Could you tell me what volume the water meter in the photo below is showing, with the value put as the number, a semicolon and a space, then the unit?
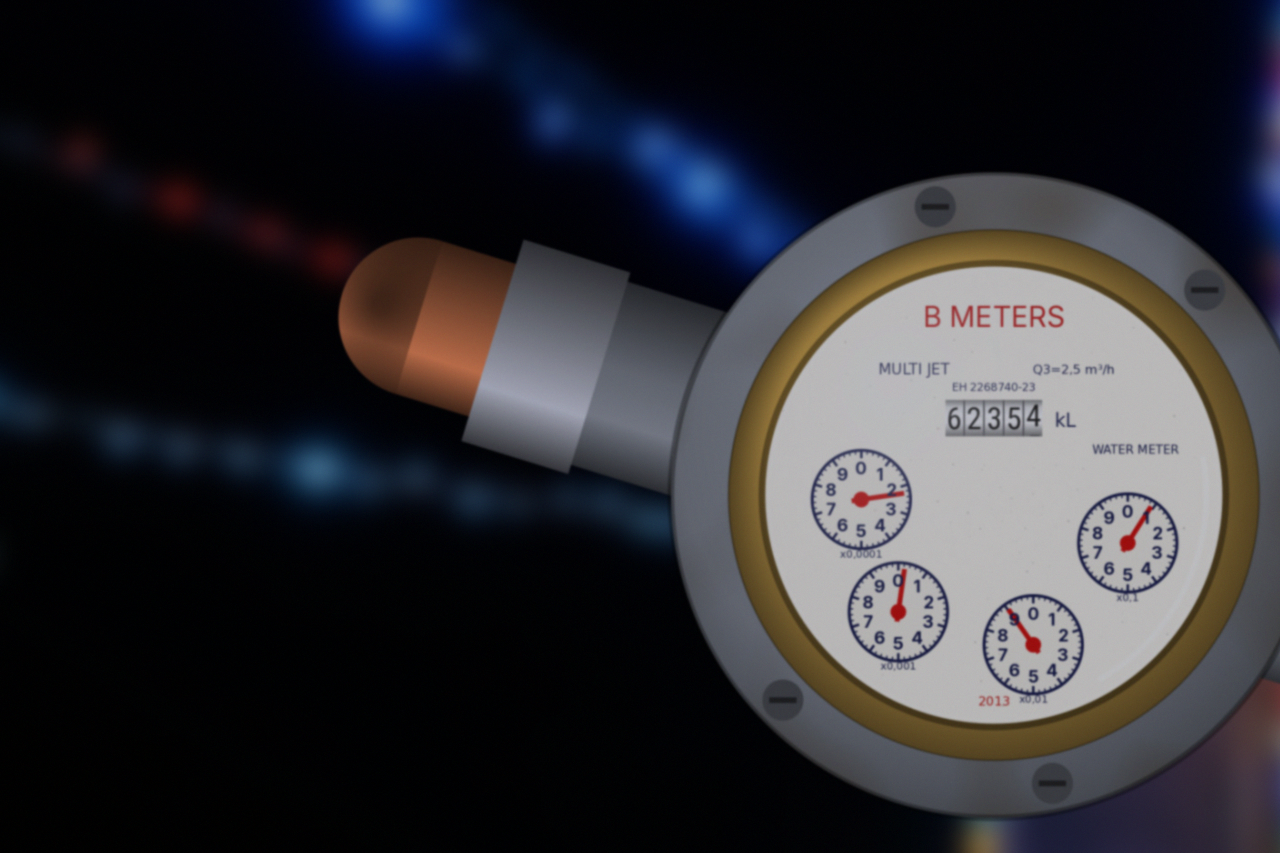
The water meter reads 62354.0902; kL
